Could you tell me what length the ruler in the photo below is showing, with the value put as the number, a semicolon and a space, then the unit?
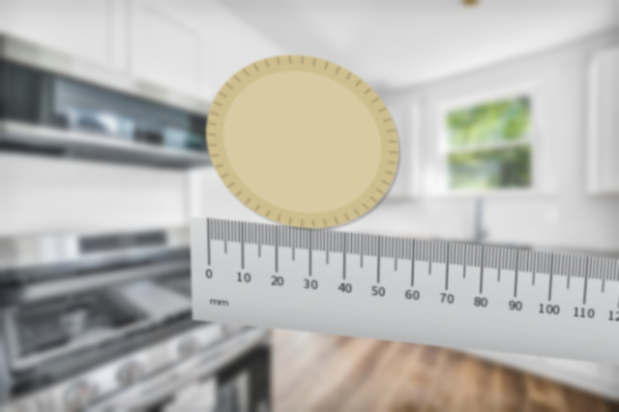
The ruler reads 55; mm
